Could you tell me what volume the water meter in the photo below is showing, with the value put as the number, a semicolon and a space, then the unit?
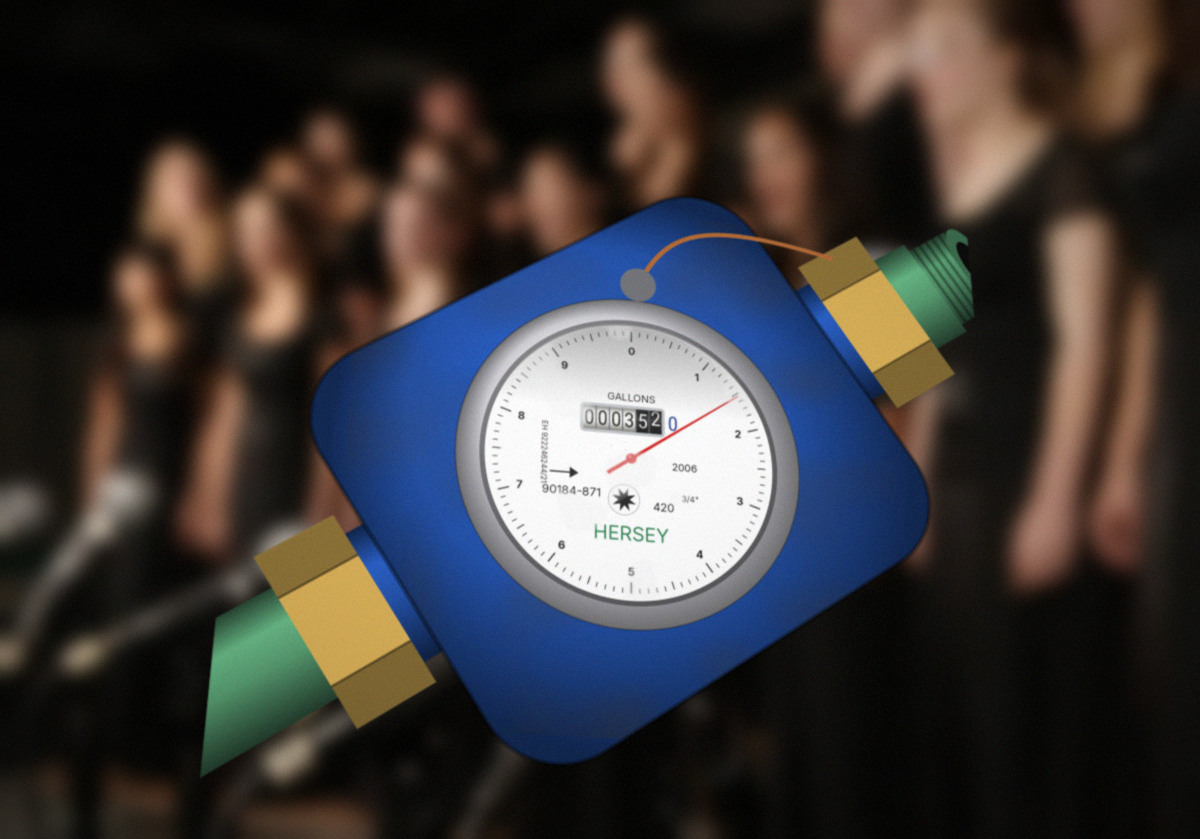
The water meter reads 3521.5; gal
